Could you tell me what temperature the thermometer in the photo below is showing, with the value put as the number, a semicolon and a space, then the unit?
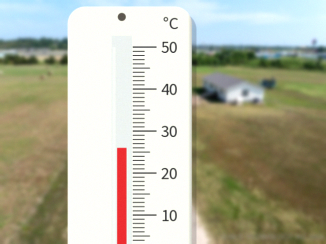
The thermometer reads 26; °C
